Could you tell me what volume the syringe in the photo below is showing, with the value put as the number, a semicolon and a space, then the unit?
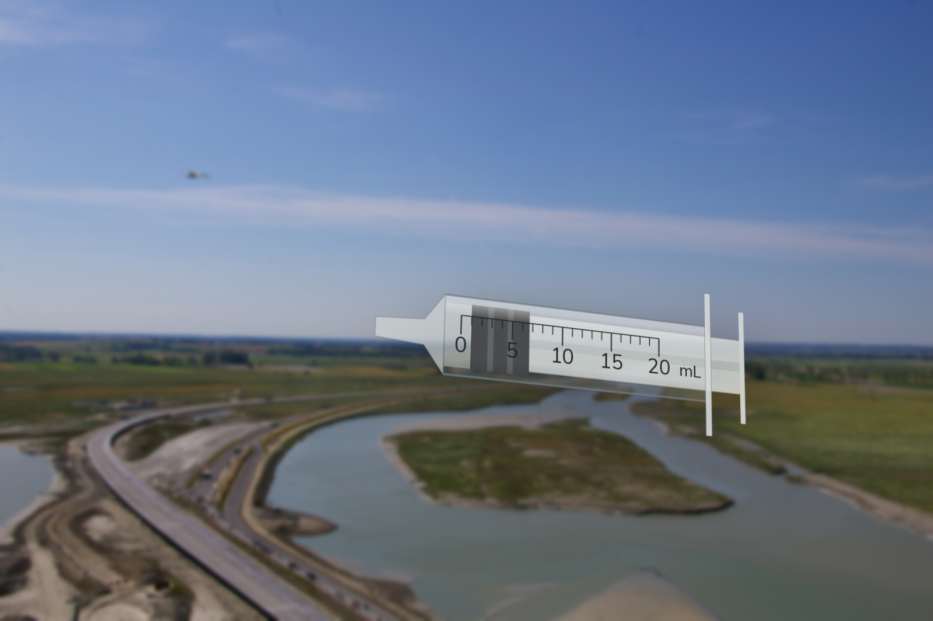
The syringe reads 1; mL
